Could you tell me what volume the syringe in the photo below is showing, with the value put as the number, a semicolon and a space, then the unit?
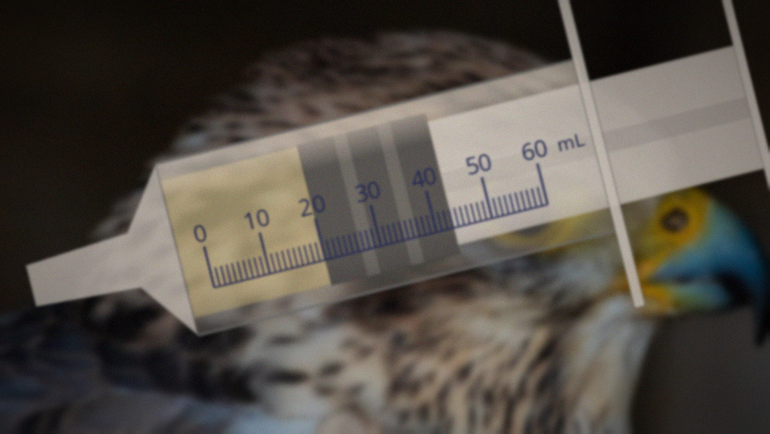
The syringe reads 20; mL
